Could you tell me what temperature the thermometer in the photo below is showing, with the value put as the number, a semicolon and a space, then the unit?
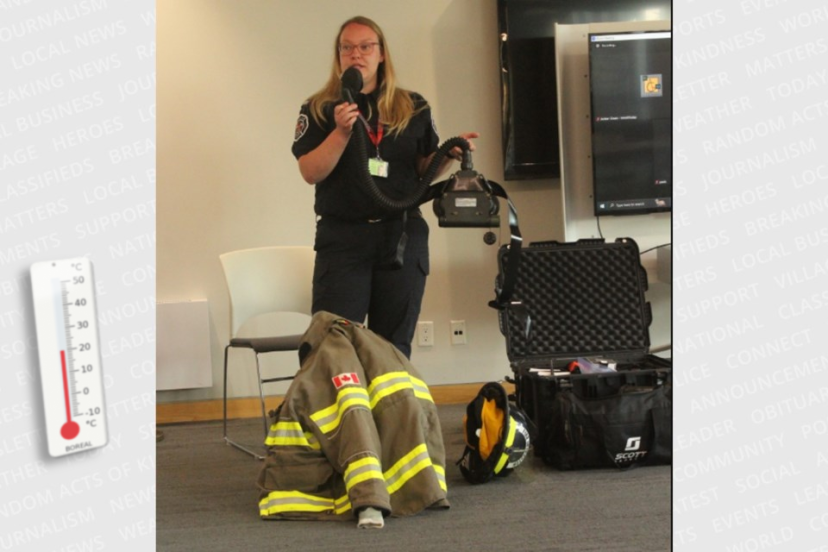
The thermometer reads 20; °C
